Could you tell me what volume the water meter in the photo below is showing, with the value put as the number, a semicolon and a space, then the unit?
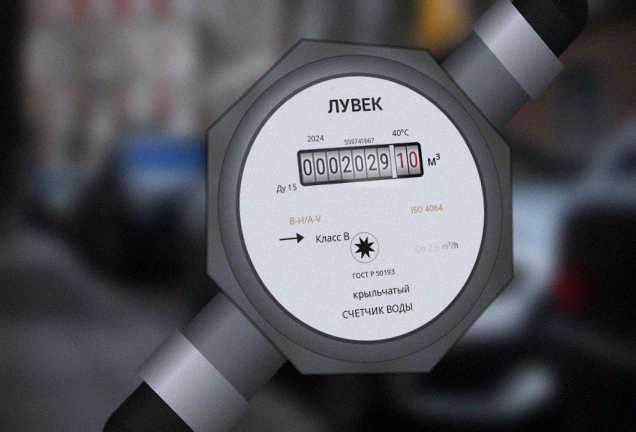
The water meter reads 2029.10; m³
